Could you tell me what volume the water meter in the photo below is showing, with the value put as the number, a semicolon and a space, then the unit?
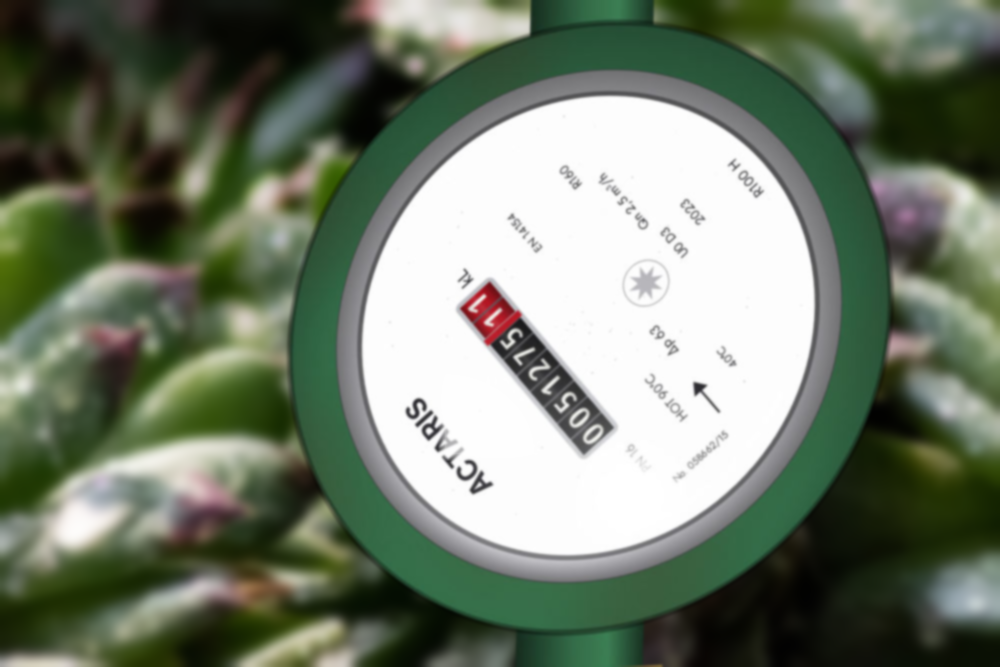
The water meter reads 51275.11; kL
